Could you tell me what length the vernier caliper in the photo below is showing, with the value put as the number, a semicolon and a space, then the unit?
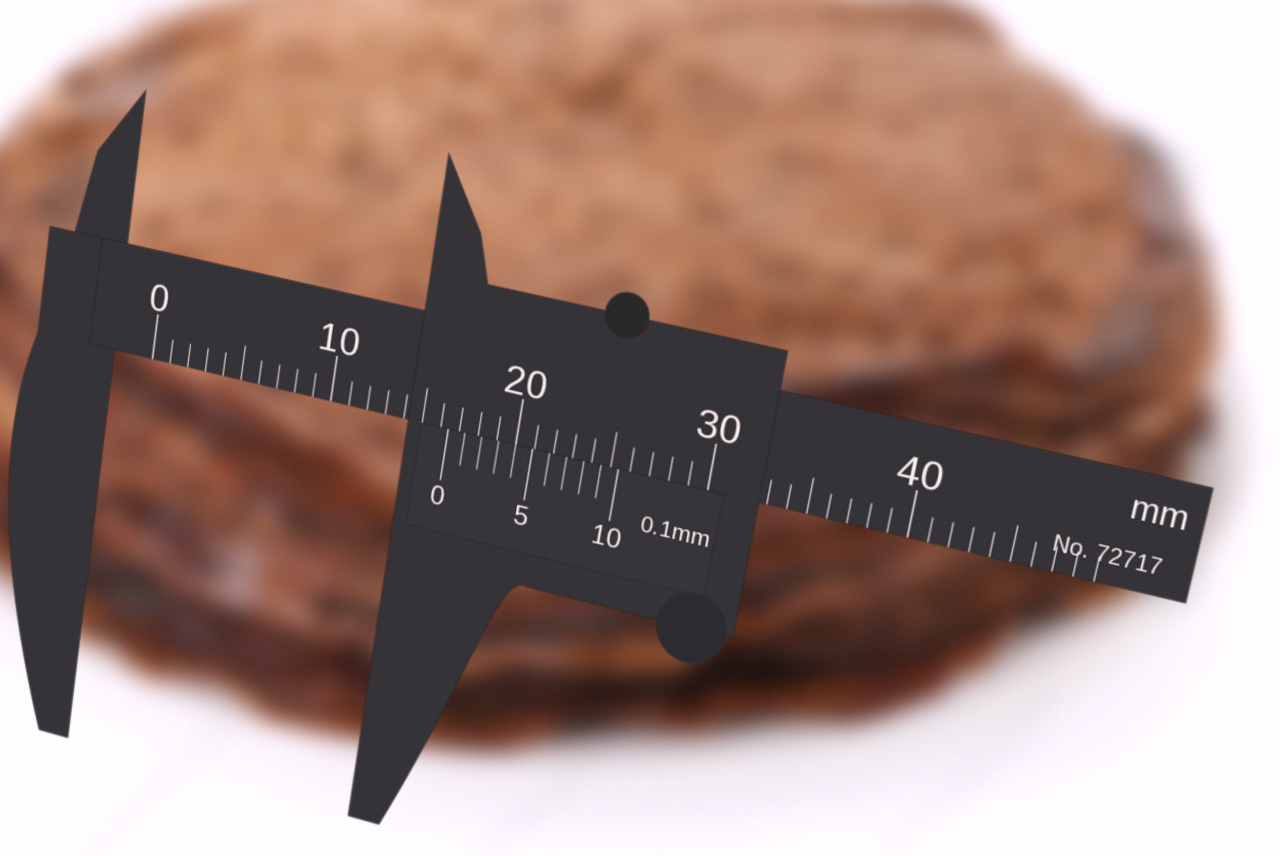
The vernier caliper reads 16.4; mm
